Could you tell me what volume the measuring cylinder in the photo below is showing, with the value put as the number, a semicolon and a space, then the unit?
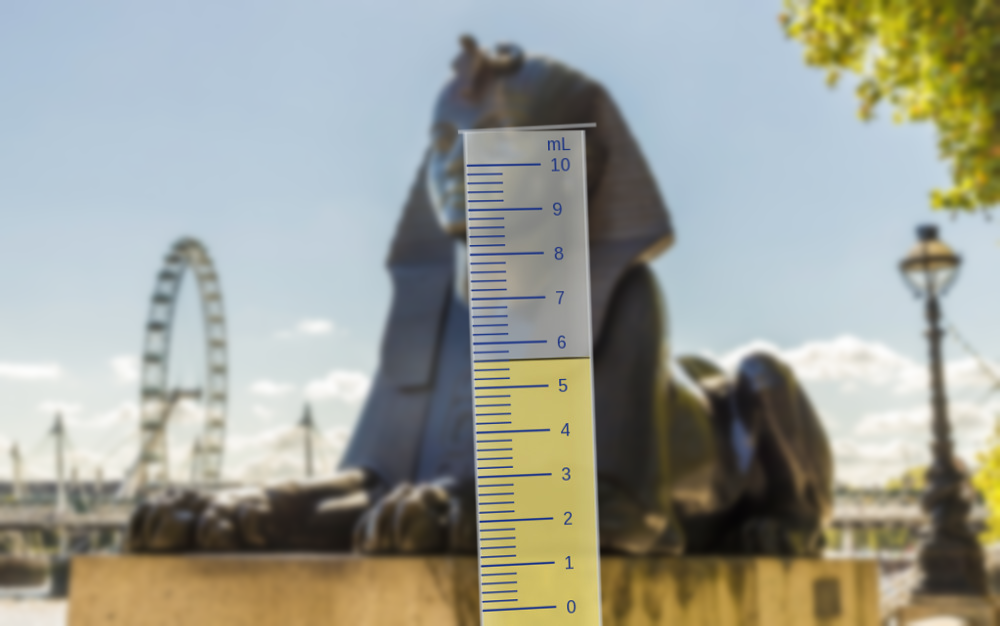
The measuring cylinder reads 5.6; mL
